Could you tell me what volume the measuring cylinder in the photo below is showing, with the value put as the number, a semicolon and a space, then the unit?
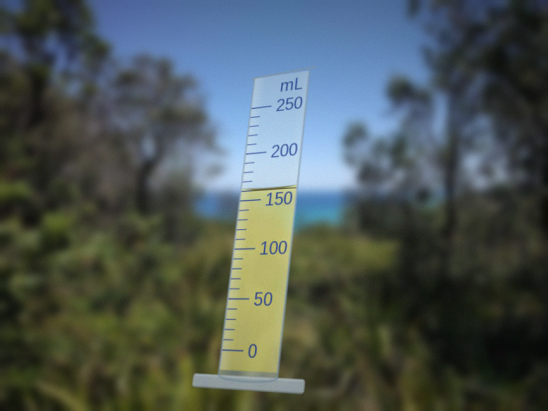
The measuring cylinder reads 160; mL
